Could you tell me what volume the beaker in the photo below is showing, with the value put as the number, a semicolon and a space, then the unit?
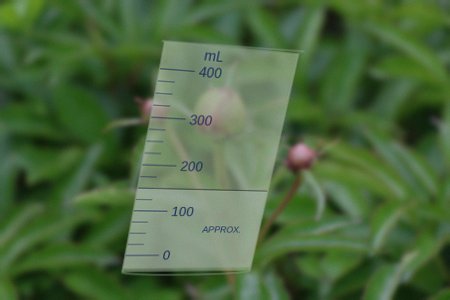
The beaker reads 150; mL
